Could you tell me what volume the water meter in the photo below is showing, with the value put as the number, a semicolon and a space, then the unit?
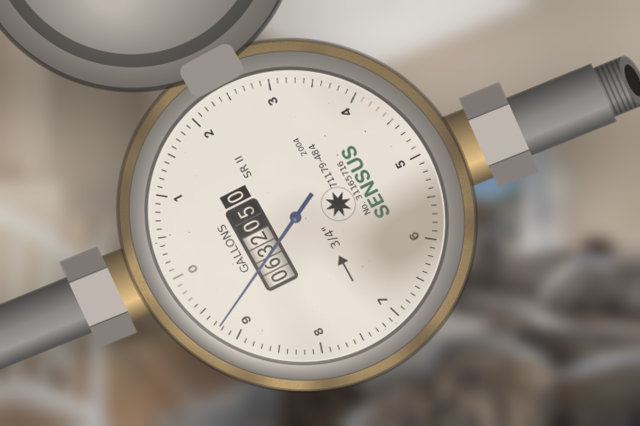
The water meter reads 632049.2; gal
